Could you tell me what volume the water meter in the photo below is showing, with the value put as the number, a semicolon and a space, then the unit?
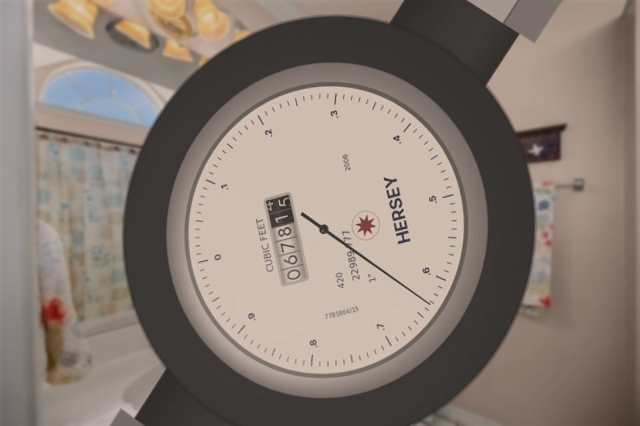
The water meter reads 67814.63; ft³
